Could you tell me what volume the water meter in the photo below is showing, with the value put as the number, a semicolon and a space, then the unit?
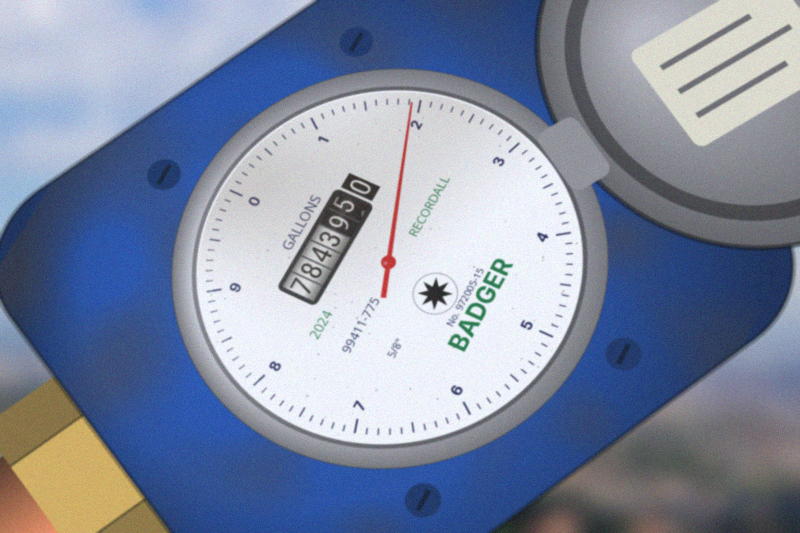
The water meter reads 7843951.9; gal
